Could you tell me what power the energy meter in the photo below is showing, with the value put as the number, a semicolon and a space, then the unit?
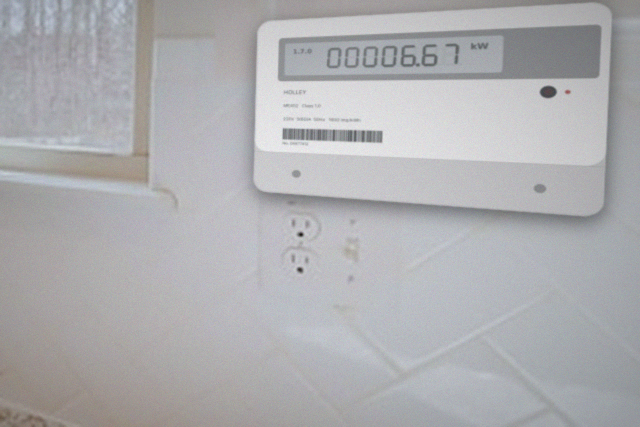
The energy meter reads 6.67; kW
